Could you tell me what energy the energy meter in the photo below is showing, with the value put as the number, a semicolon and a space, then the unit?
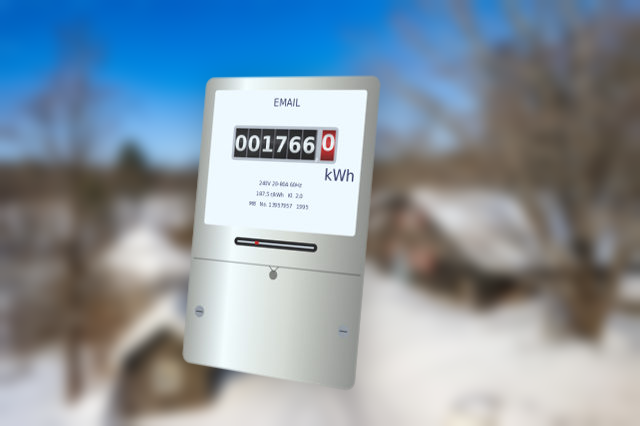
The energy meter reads 1766.0; kWh
